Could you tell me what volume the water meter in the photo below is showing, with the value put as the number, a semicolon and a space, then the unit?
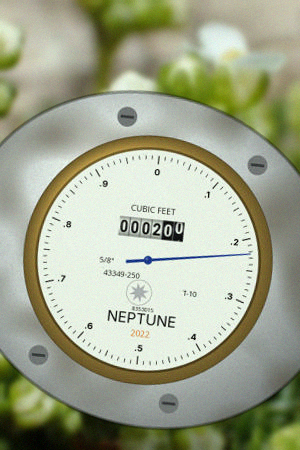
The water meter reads 200.22; ft³
